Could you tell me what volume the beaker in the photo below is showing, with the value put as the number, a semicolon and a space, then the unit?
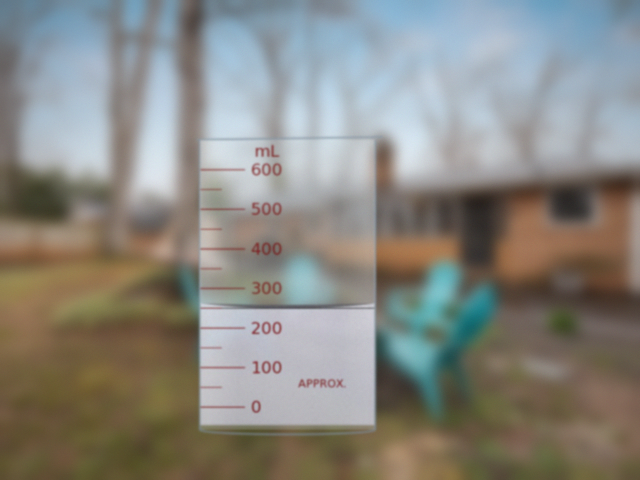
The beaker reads 250; mL
